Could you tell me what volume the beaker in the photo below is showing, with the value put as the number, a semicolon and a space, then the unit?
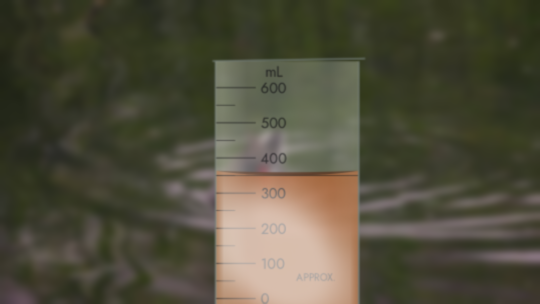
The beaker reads 350; mL
